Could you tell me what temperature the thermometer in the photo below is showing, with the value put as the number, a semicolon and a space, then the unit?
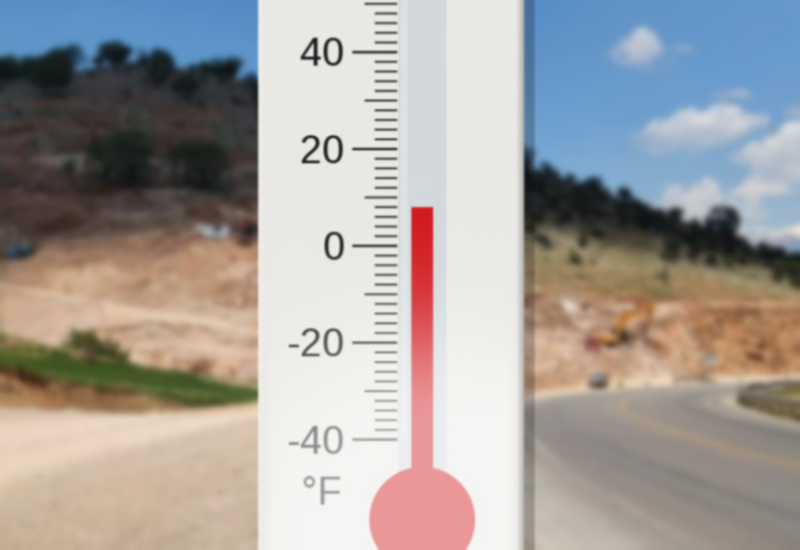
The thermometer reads 8; °F
